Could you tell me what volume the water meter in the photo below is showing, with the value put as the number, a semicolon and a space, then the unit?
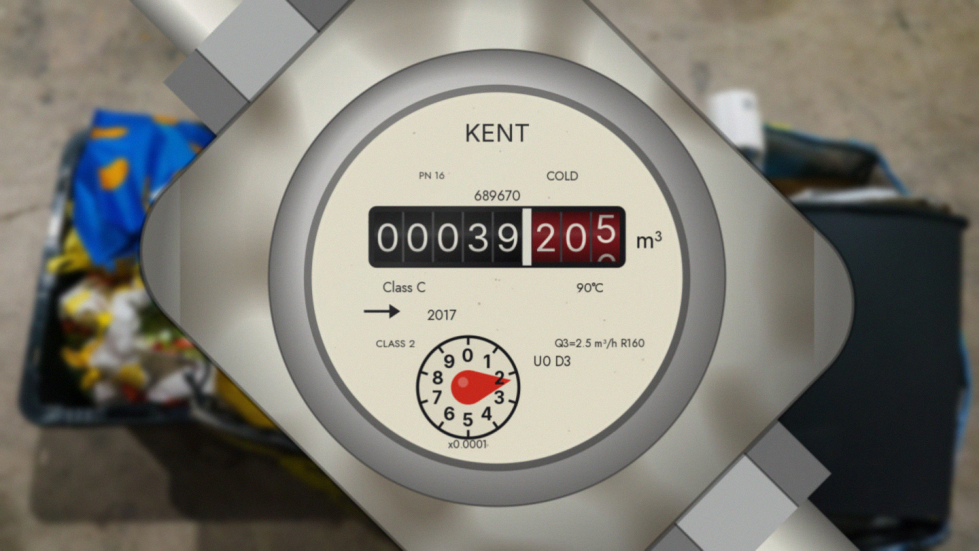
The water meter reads 39.2052; m³
